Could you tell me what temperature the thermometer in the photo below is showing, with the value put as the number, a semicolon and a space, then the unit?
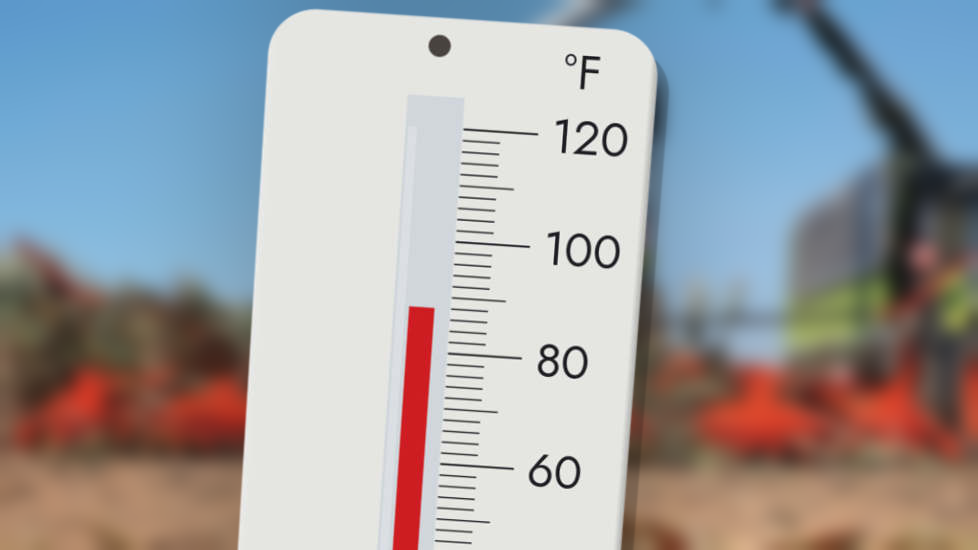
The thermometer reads 88; °F
